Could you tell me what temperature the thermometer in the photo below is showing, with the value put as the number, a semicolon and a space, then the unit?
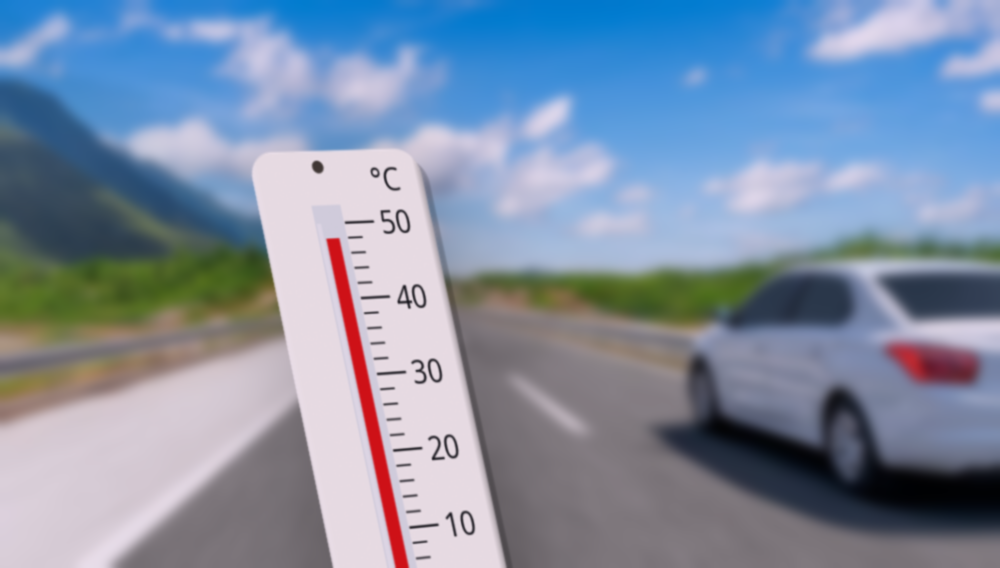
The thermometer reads 48; °C
